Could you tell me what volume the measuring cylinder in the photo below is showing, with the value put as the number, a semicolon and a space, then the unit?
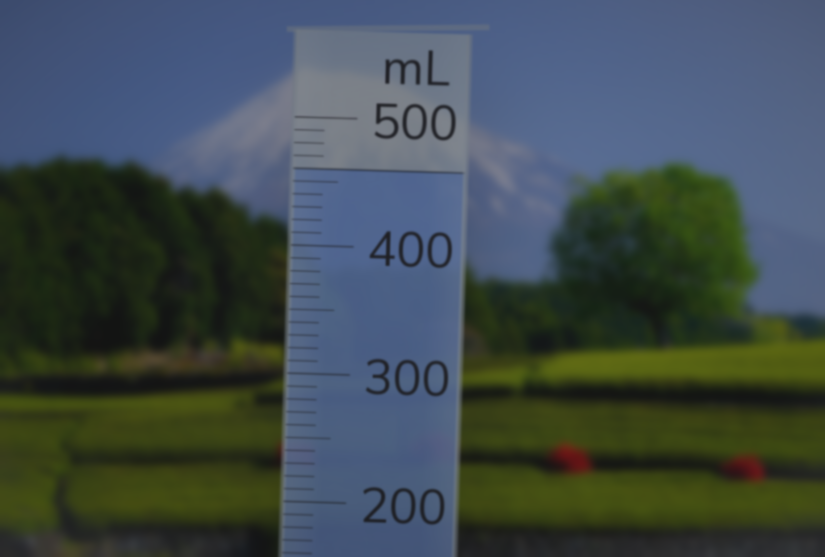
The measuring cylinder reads 460; mL
